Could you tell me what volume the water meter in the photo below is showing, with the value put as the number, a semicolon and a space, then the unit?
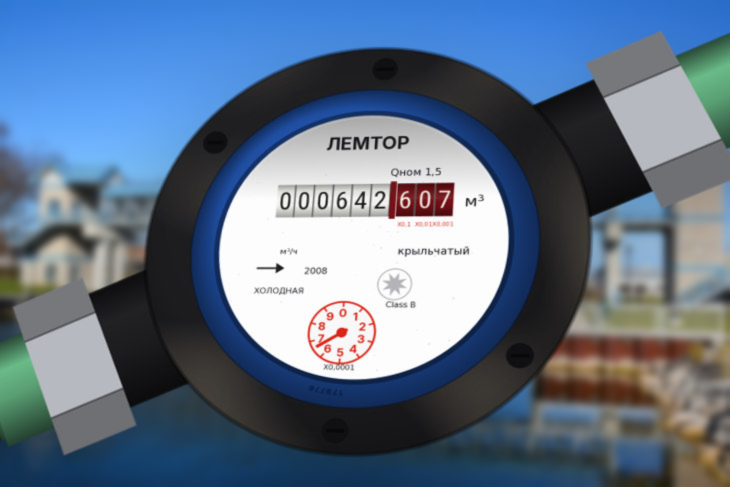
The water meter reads 642.6076; m³
